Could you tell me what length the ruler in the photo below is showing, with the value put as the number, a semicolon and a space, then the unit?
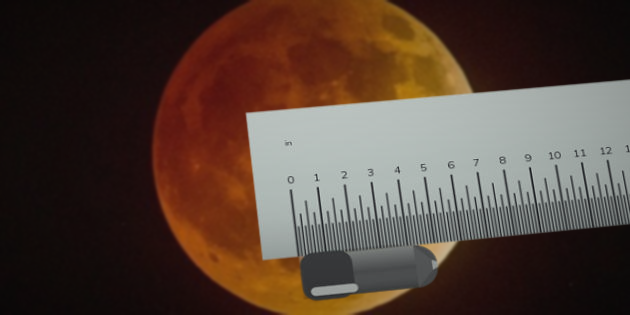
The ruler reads 5; in
